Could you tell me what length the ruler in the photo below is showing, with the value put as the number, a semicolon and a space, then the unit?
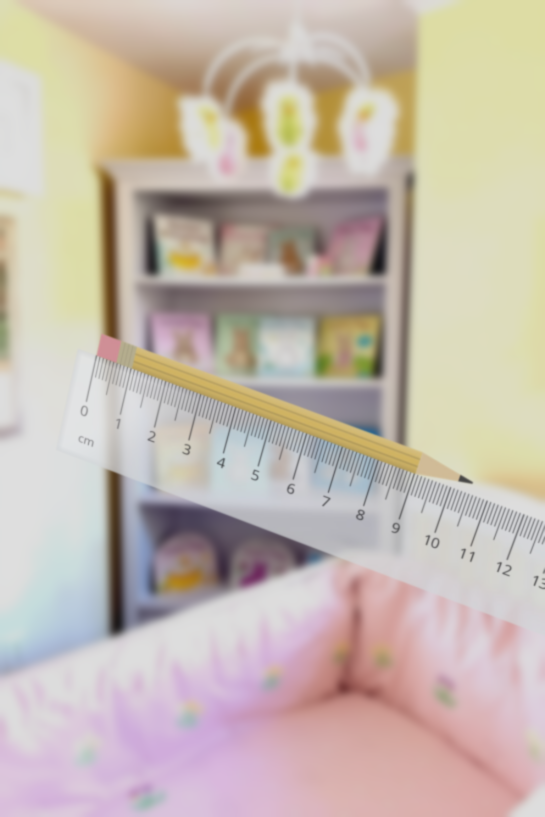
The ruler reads 10.5; cm
